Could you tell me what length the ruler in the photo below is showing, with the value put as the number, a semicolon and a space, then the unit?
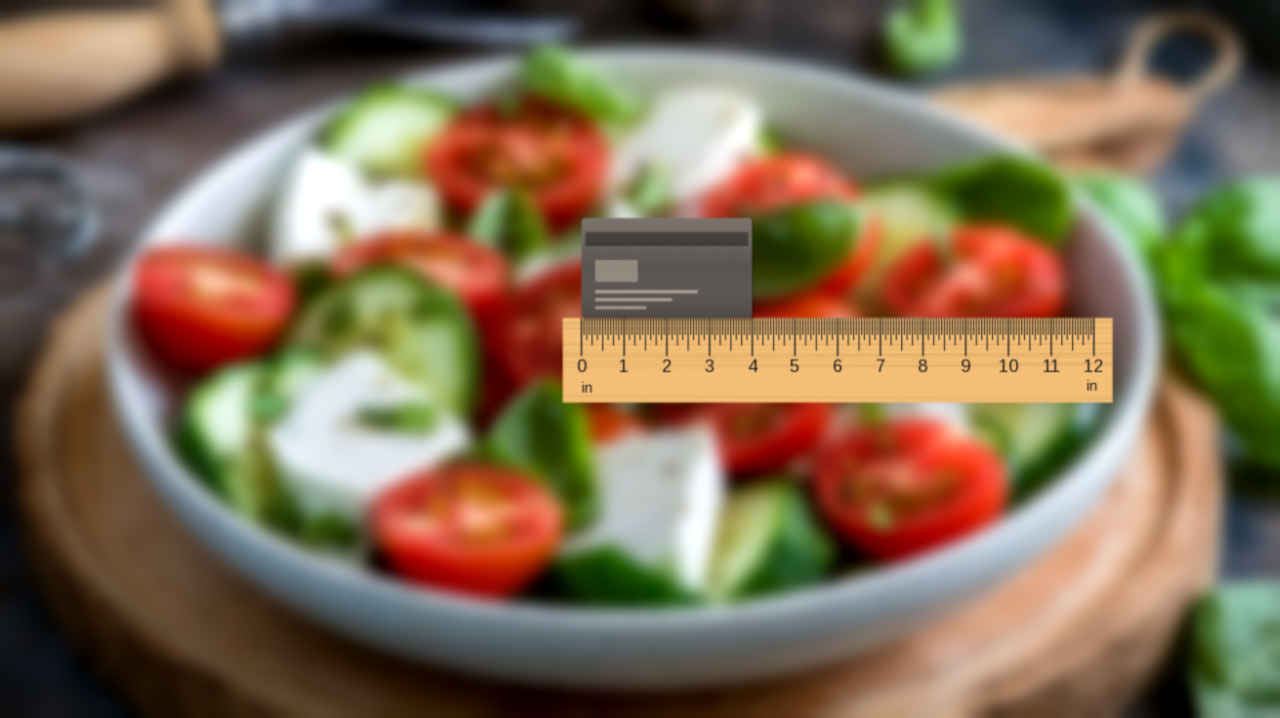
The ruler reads 4; in
